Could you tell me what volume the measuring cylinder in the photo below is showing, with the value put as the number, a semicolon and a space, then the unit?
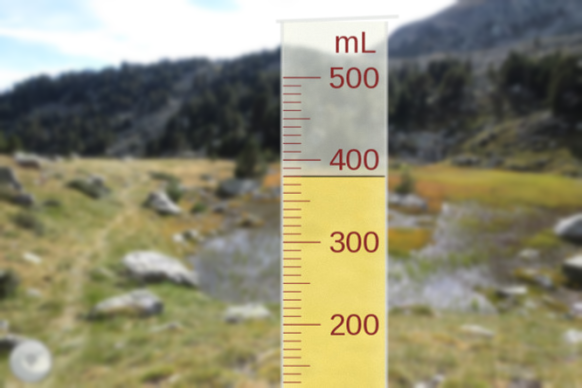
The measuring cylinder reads 380; mL
